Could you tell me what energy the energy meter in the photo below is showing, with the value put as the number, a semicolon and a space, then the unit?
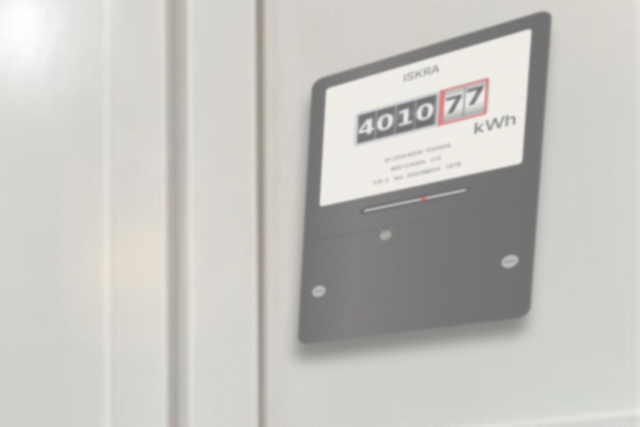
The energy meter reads 4010.77; kWh
